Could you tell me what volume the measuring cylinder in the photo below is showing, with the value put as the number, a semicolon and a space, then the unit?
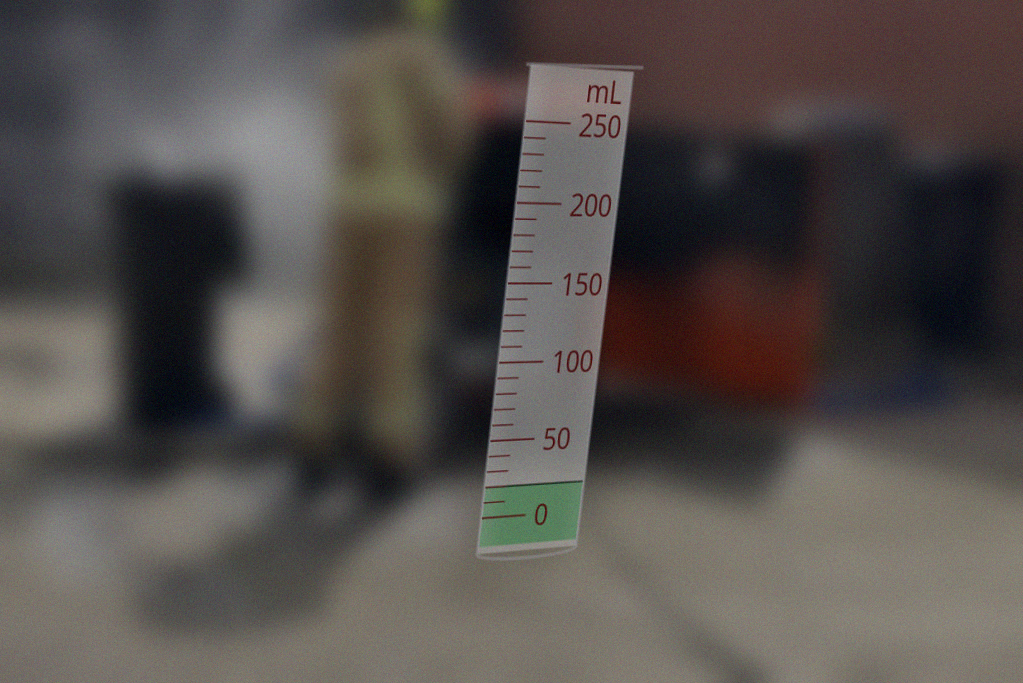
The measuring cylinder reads 20; mL
